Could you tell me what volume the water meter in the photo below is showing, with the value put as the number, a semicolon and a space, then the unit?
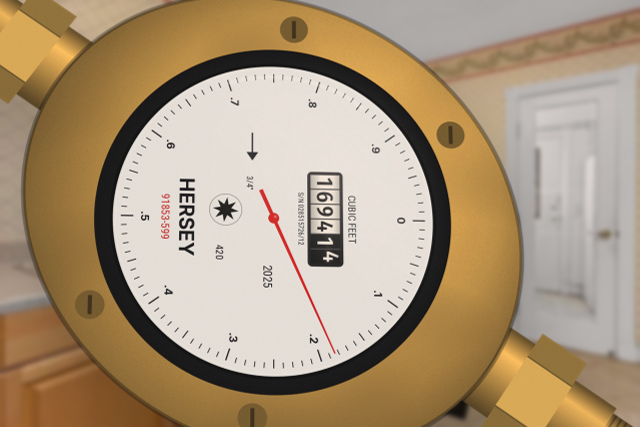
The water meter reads 169414.18; ft³
